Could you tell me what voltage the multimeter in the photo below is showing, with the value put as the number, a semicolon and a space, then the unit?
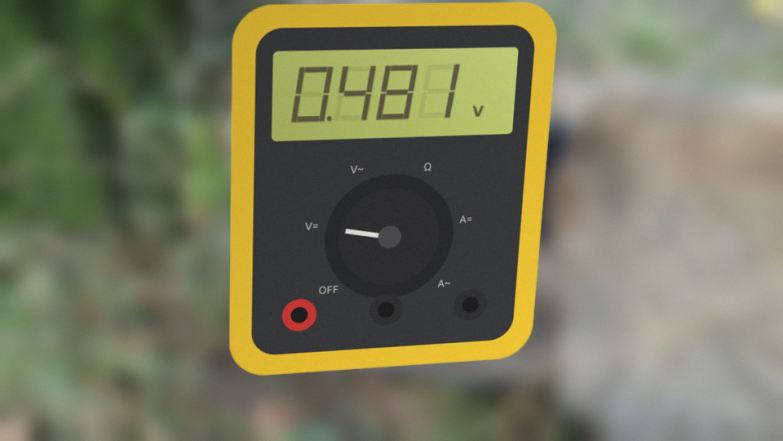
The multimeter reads 0.481; V
